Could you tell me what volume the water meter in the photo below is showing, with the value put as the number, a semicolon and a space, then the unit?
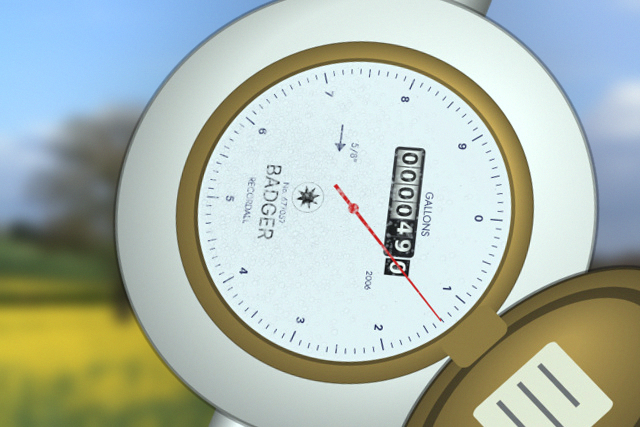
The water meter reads 491.3; gal
